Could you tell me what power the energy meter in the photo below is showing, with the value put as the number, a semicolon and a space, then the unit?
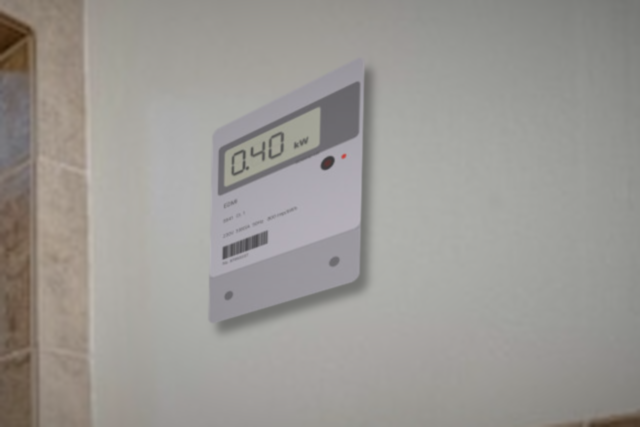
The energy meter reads 0.40; kW
